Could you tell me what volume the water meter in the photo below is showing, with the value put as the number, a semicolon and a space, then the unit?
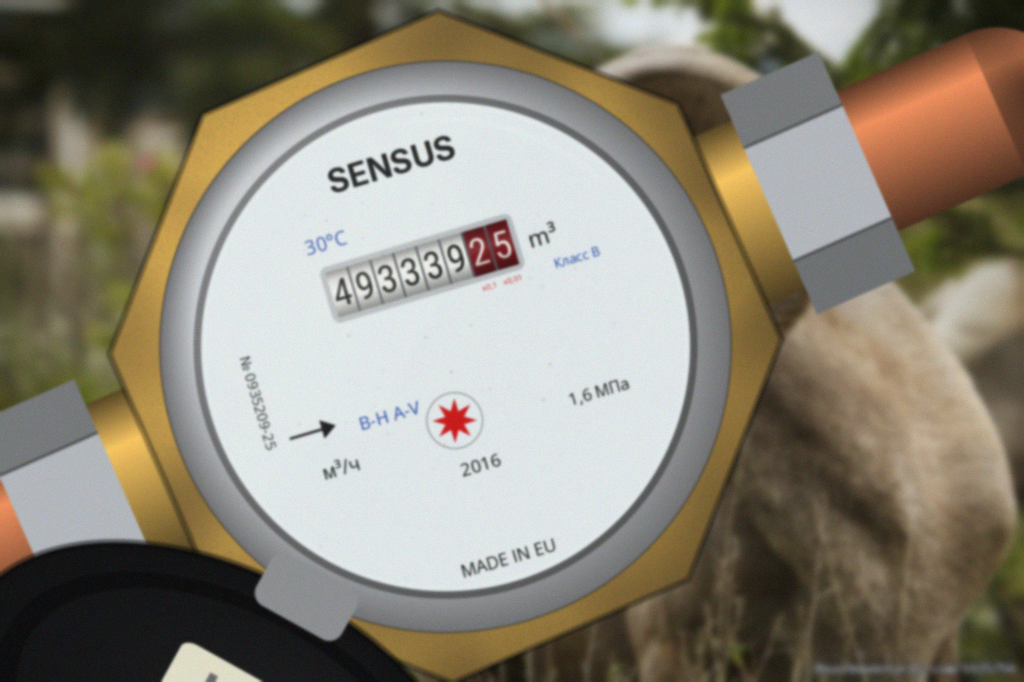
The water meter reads 493339.25; m³
